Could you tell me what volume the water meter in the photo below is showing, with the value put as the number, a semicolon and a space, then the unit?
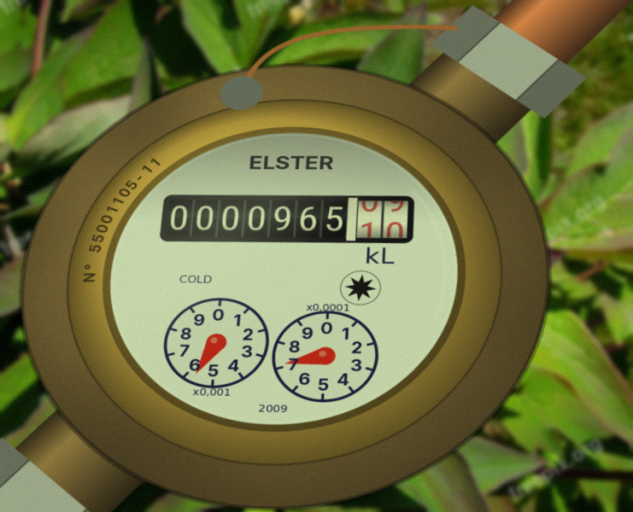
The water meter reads 965.0957; kL
